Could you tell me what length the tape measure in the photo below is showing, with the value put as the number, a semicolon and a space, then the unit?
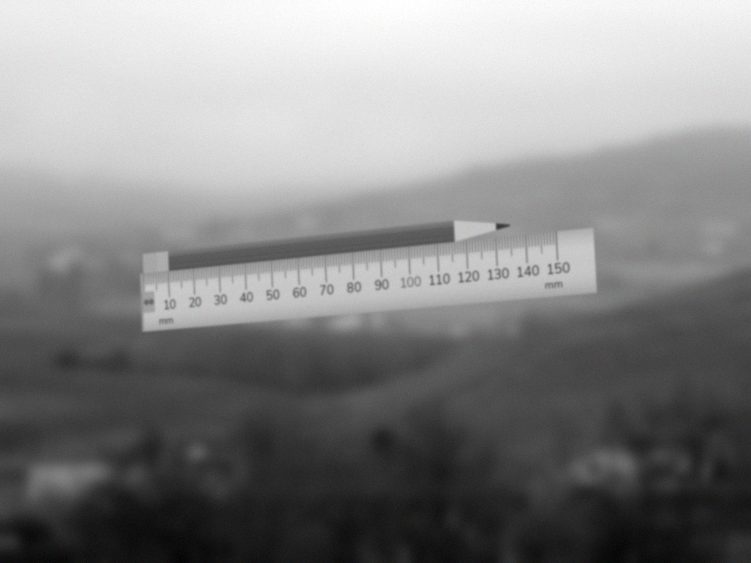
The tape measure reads 135; mm
